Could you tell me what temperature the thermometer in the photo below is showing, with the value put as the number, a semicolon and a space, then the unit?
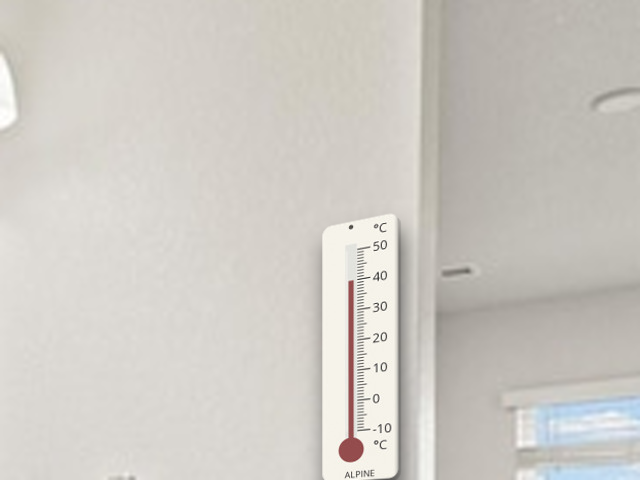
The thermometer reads 40; °C
